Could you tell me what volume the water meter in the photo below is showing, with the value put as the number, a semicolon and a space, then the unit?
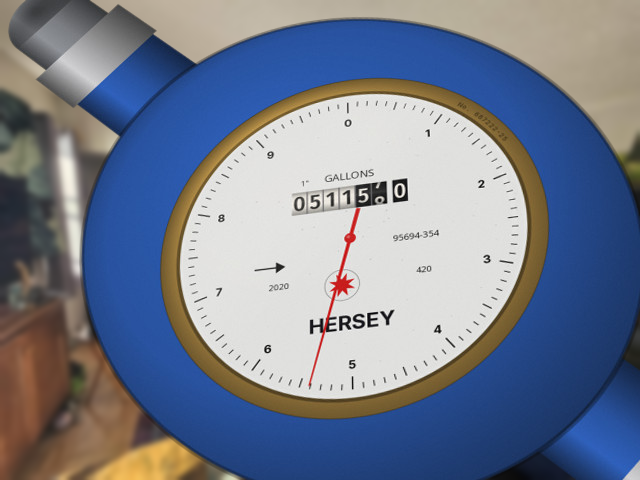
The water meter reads 511575.4; gal
